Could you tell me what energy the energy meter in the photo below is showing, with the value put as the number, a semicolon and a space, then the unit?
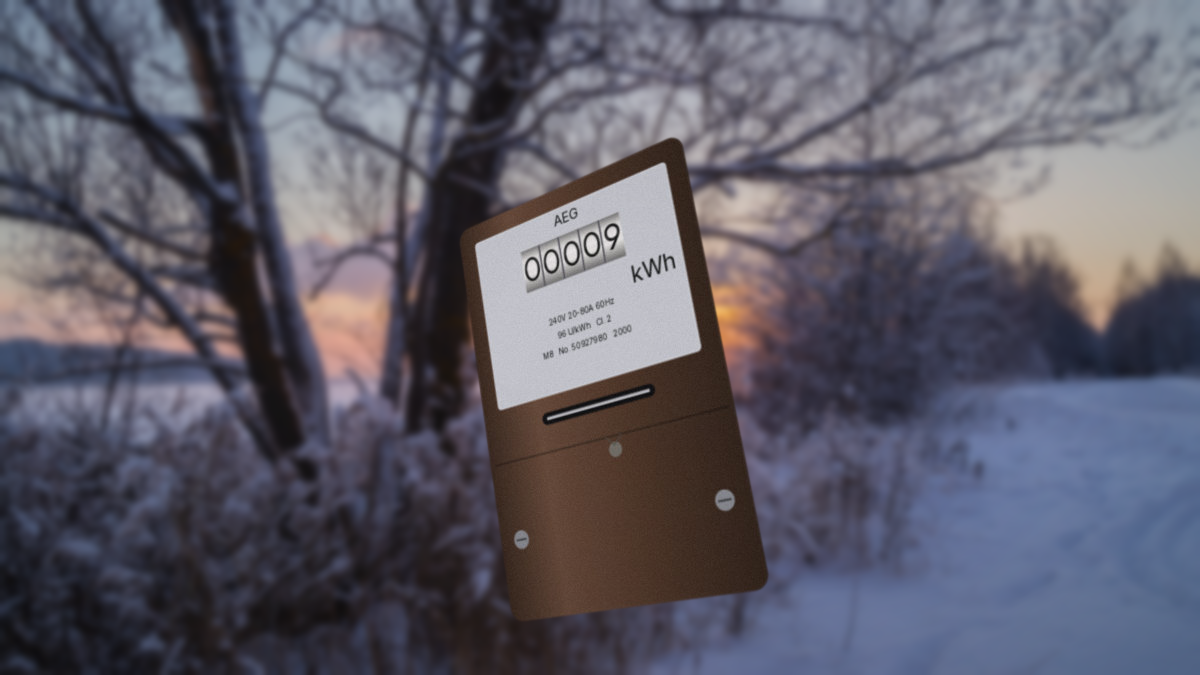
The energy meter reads 9; kWh
